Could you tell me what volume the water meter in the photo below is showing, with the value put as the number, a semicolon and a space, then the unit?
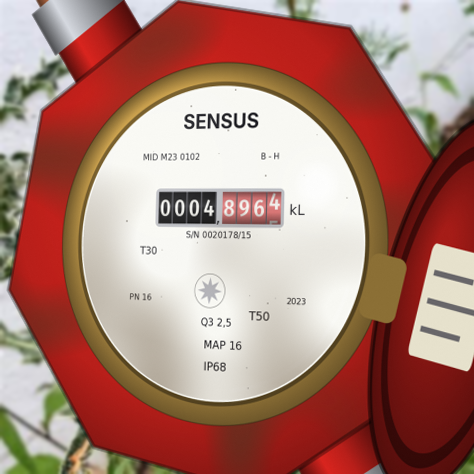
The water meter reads 4.8964; kL
